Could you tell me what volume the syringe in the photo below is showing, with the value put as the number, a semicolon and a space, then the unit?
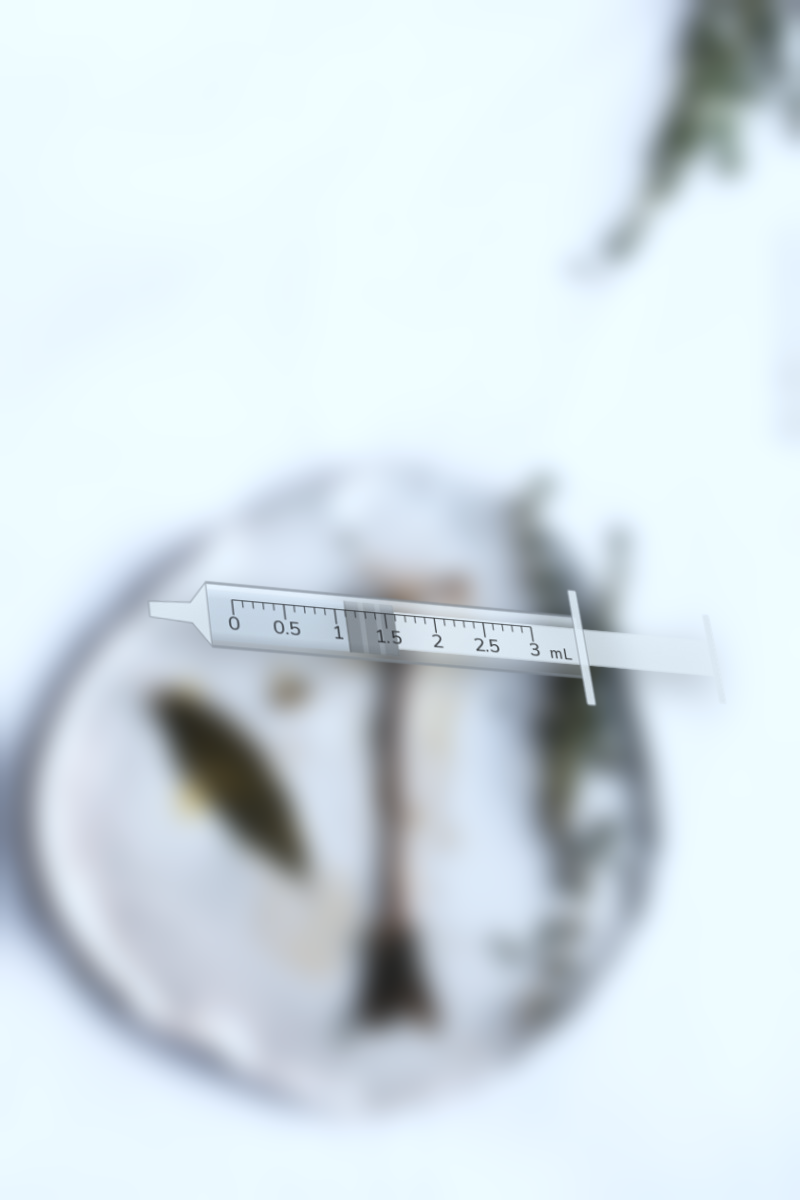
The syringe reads 1.1; mL
